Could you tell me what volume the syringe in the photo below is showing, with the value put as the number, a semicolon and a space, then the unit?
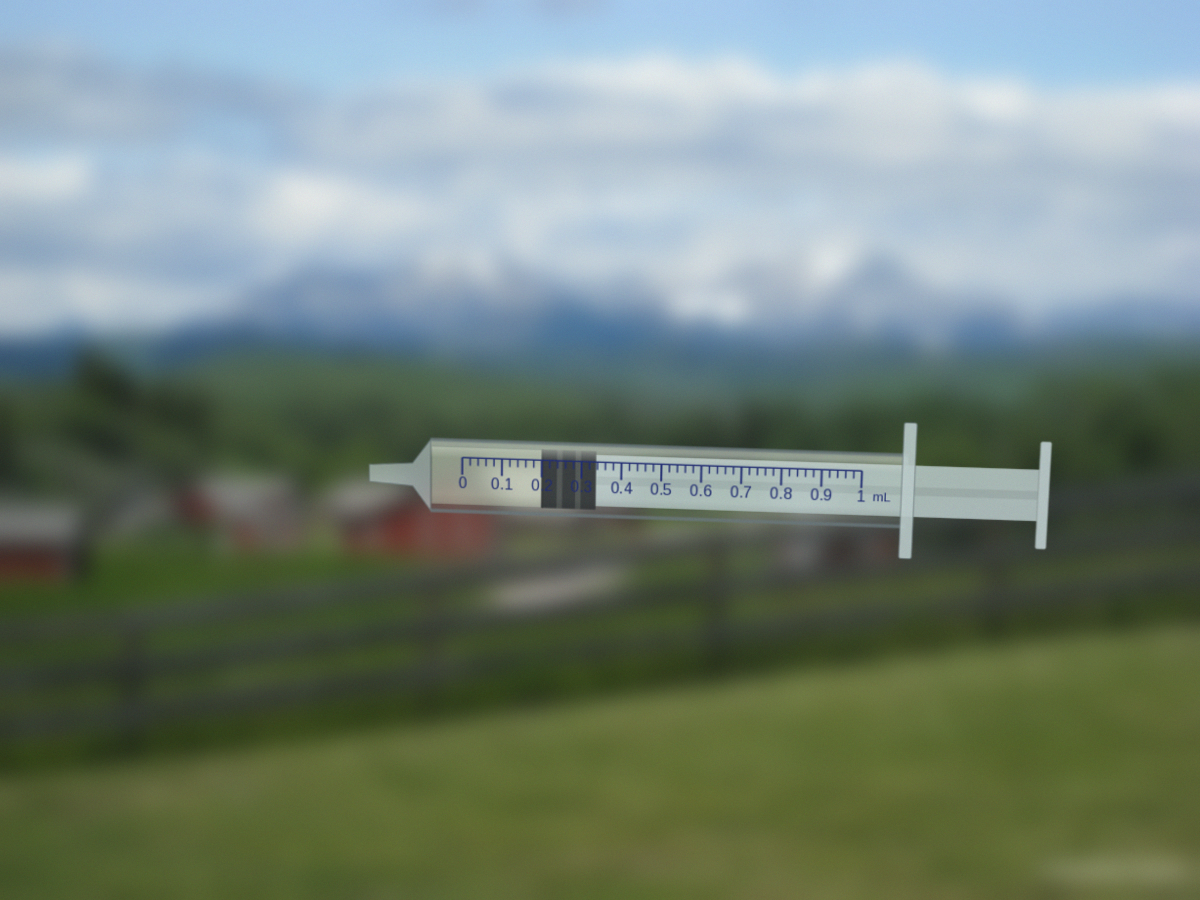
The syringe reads 0.2; mL
